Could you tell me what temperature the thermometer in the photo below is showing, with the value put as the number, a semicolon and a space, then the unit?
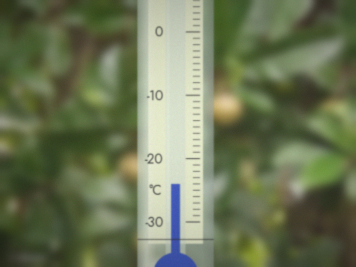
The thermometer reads -24; °C
